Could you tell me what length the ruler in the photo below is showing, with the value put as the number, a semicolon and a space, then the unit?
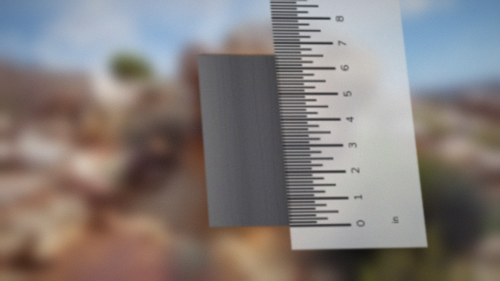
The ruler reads 6.5; in
